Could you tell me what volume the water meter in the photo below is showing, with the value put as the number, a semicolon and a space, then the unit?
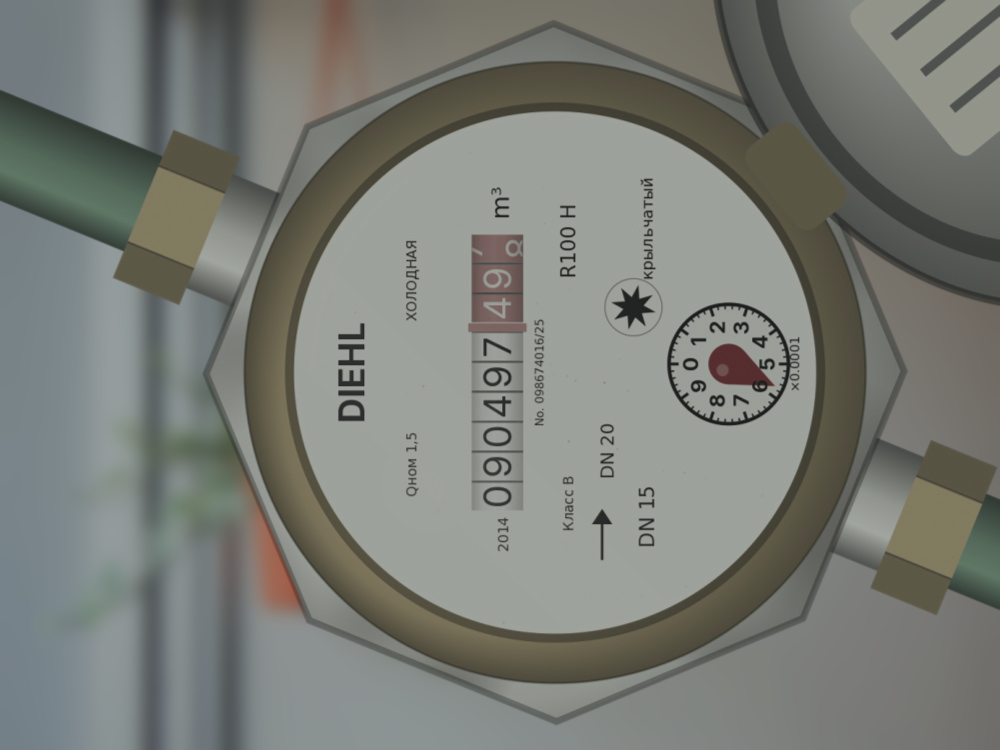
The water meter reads 90497.4975; m³
